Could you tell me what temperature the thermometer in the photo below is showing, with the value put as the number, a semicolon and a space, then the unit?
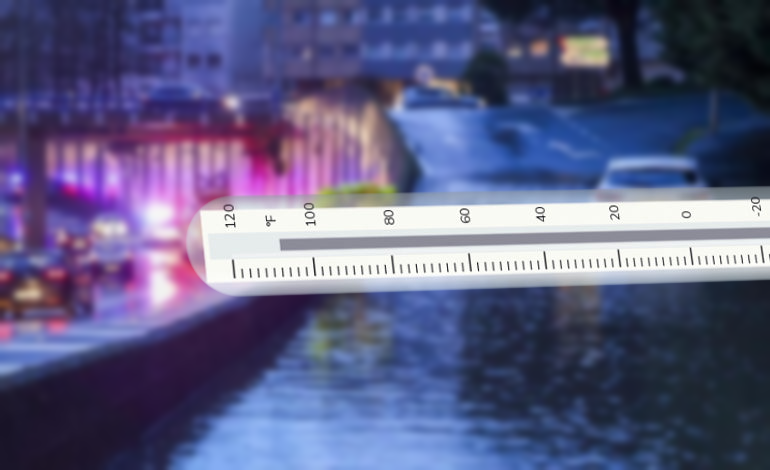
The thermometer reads 108; °F
